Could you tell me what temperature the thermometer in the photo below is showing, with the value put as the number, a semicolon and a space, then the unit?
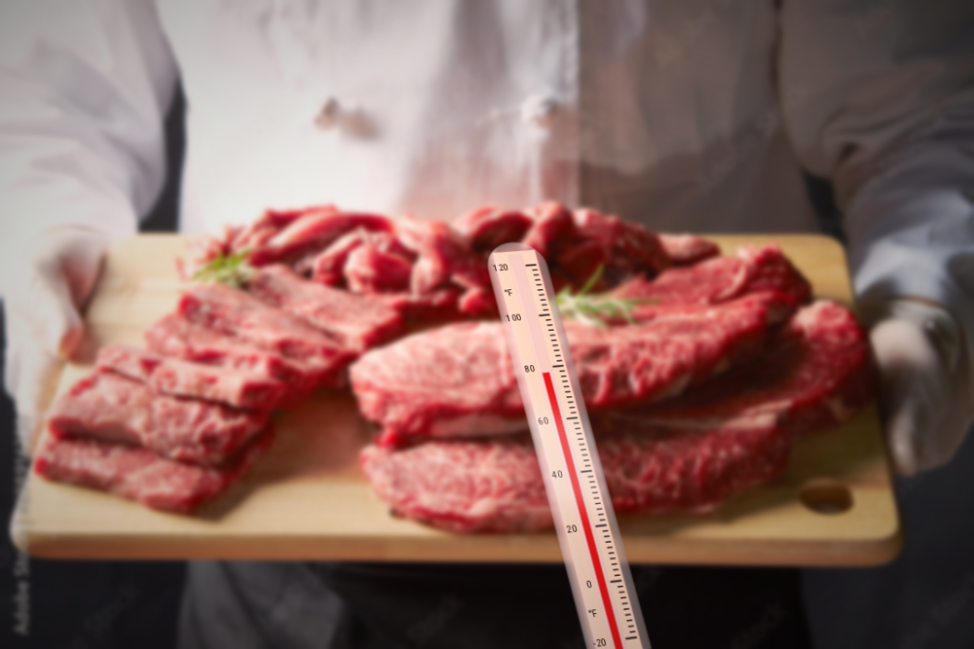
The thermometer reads 78; °F
